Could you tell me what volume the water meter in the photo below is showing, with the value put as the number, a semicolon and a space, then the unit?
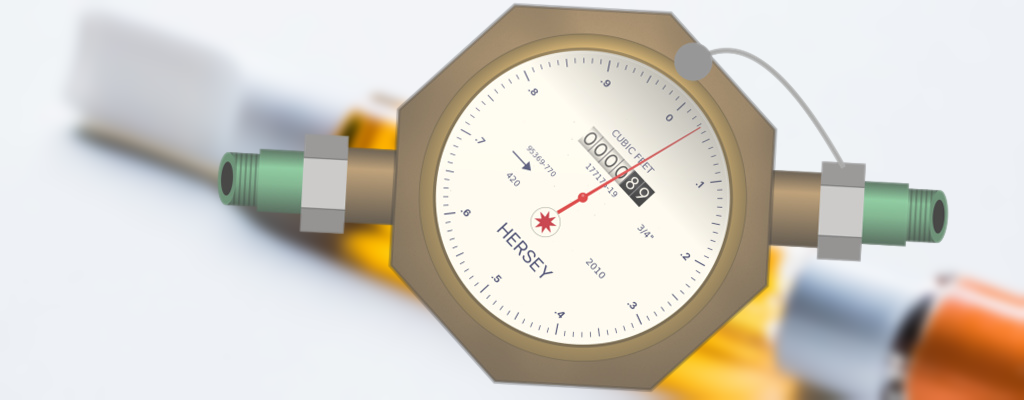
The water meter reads 89.03; ft³
